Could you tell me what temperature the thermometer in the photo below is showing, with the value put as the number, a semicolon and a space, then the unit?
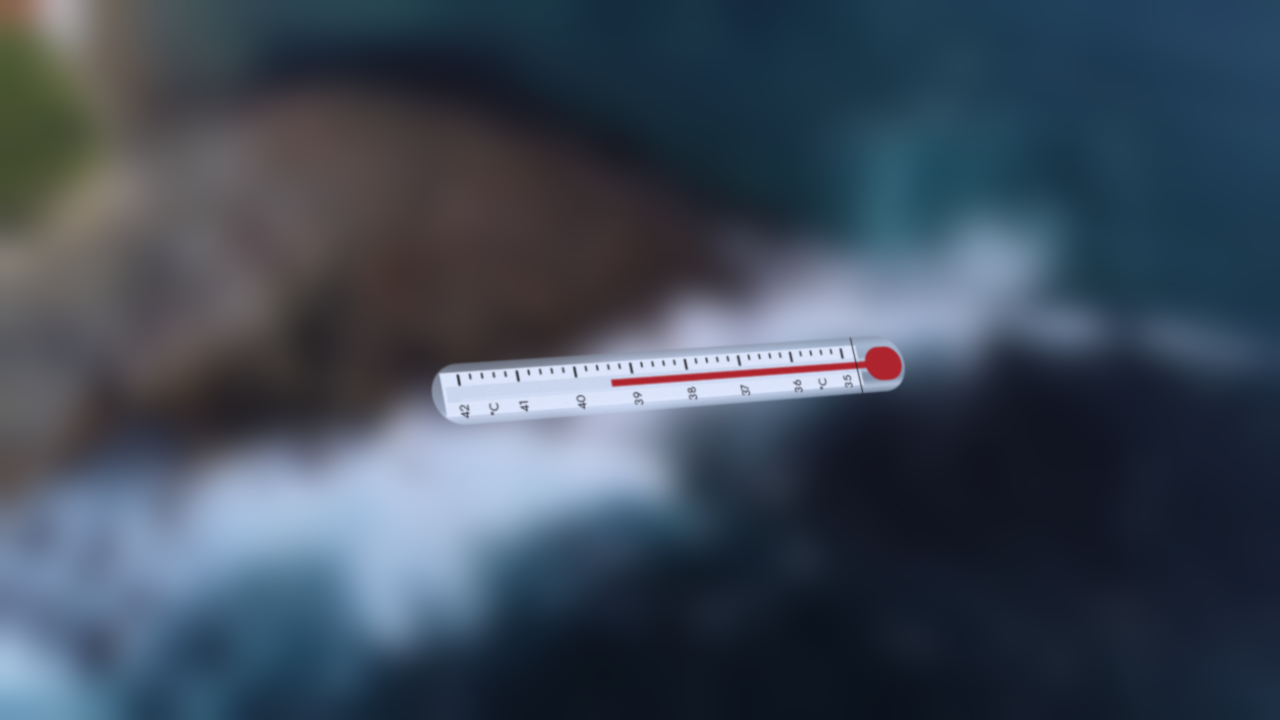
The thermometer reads 39.4; °C
